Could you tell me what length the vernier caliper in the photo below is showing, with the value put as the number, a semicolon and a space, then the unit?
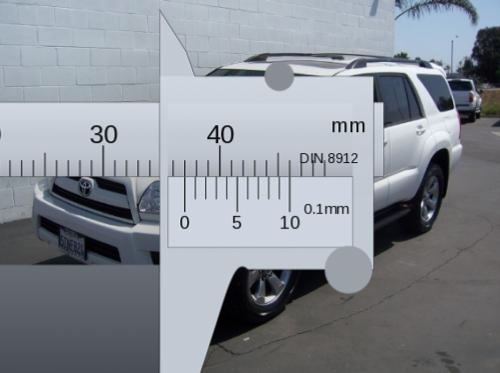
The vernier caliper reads 37.0; mm
